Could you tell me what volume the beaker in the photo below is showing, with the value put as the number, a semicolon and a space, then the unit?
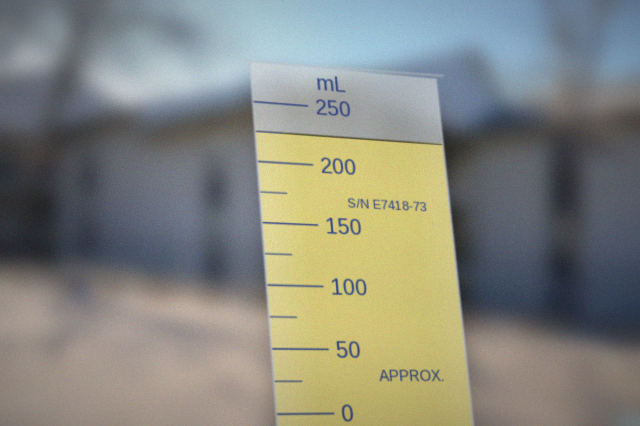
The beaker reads 225; mL
